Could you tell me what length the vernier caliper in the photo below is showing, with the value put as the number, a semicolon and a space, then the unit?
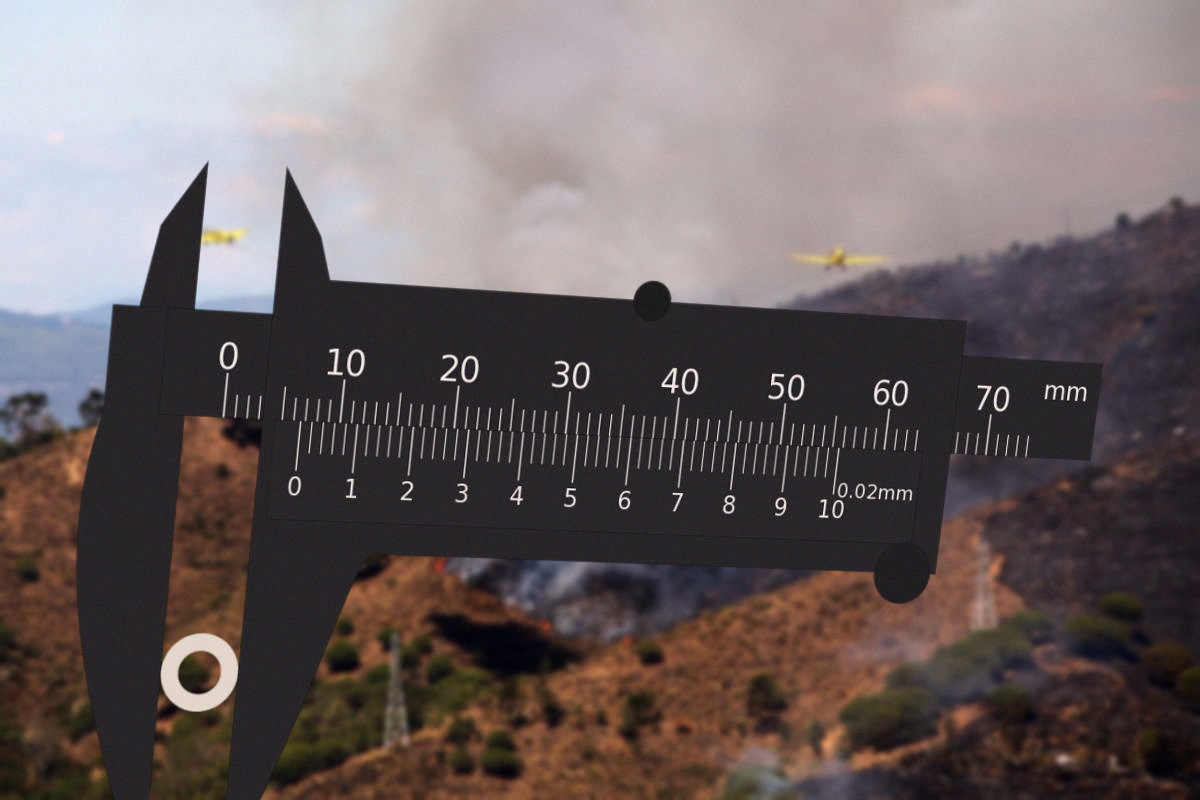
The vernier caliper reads 6.6; mm
